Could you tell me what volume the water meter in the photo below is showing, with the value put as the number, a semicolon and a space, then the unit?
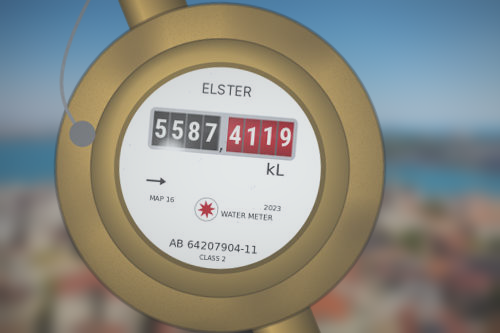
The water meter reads 5587.4119; kL
